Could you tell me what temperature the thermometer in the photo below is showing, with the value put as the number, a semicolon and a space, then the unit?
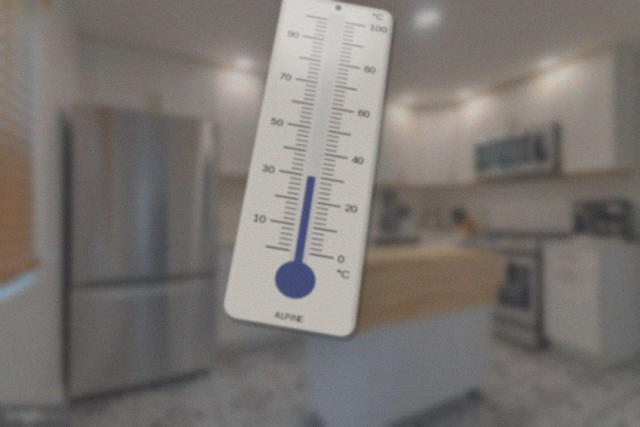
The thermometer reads 30; °C
